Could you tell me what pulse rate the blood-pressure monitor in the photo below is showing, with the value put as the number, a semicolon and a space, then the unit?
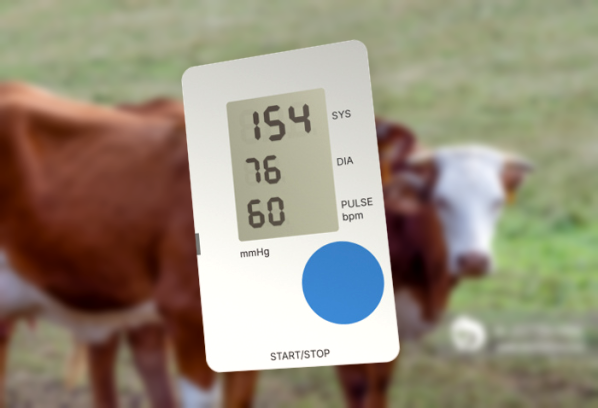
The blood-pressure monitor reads 60; bpm
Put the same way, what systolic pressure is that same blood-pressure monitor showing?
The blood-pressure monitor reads 154; mmHg
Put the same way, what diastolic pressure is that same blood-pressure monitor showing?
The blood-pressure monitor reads 76; mmHg
